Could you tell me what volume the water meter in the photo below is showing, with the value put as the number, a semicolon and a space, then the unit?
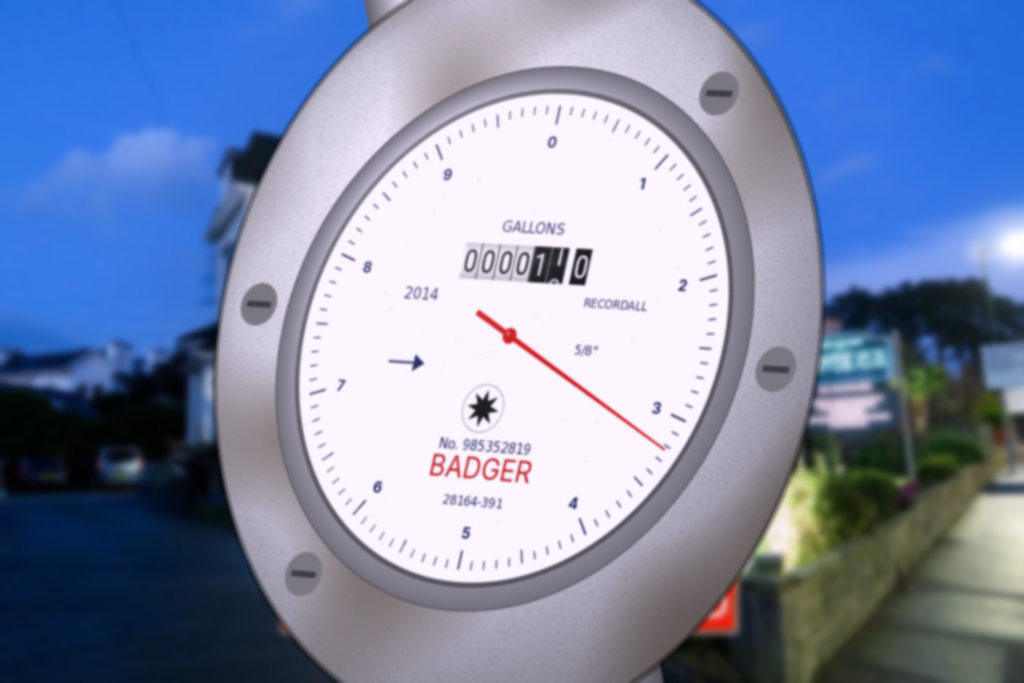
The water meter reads 113.2; gal
